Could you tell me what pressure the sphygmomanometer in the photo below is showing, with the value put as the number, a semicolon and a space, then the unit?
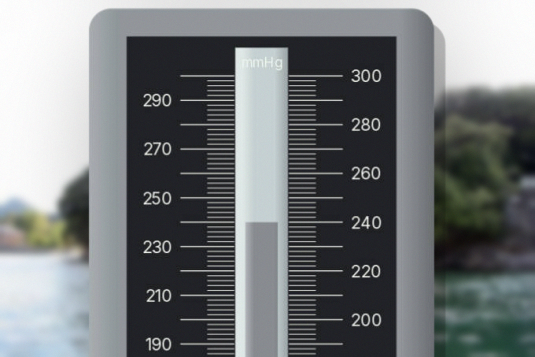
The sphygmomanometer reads 240; mmHg
